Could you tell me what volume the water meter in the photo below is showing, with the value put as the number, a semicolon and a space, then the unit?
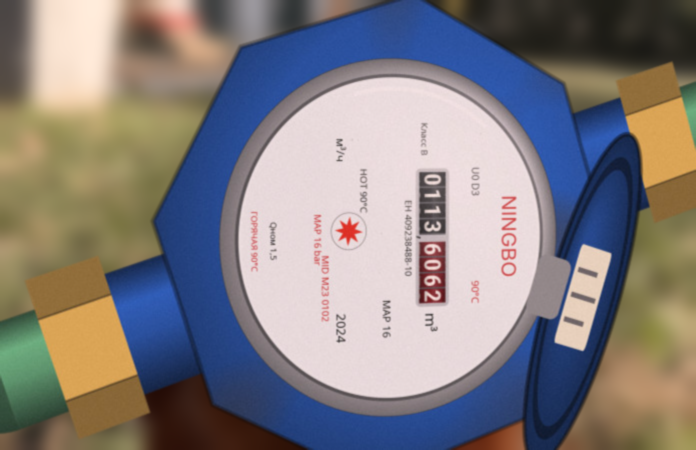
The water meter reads 113.6062; m³
